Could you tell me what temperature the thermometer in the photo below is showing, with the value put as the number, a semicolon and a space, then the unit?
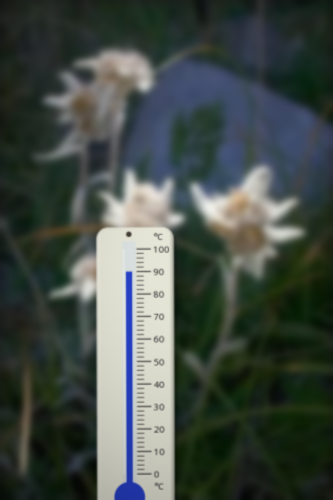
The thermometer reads 90; °C
